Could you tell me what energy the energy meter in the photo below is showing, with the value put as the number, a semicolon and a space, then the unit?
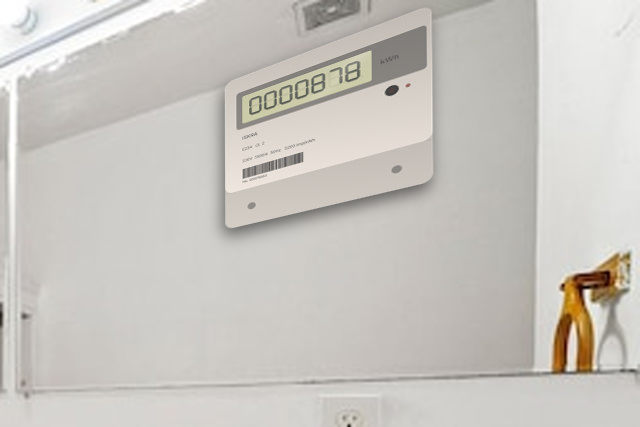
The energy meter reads 878; kWh
